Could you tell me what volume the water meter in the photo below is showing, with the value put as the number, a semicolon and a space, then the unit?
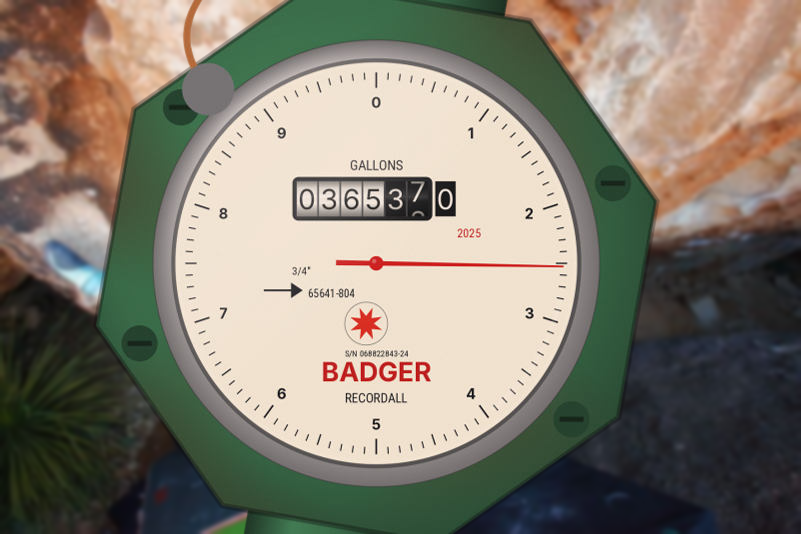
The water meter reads 365372.5; gal
